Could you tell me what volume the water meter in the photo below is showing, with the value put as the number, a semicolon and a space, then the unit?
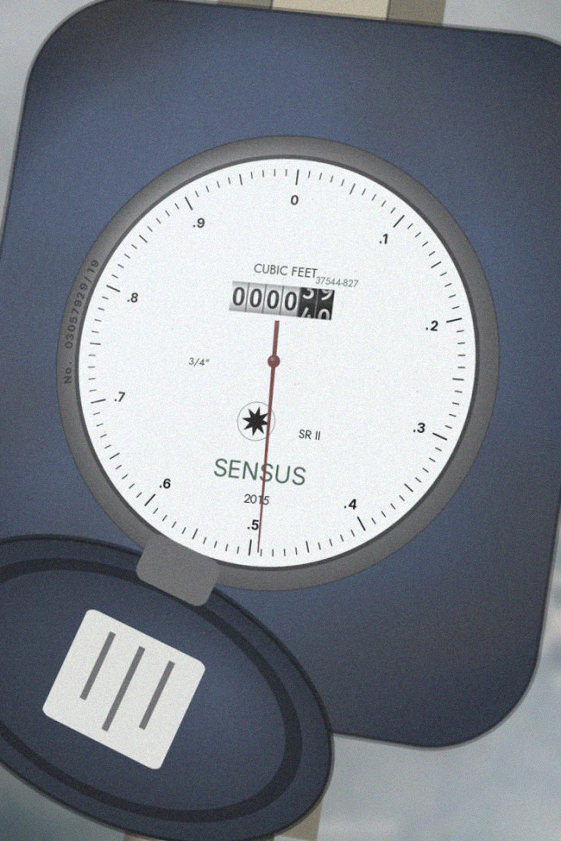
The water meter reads 39.49; ft³
